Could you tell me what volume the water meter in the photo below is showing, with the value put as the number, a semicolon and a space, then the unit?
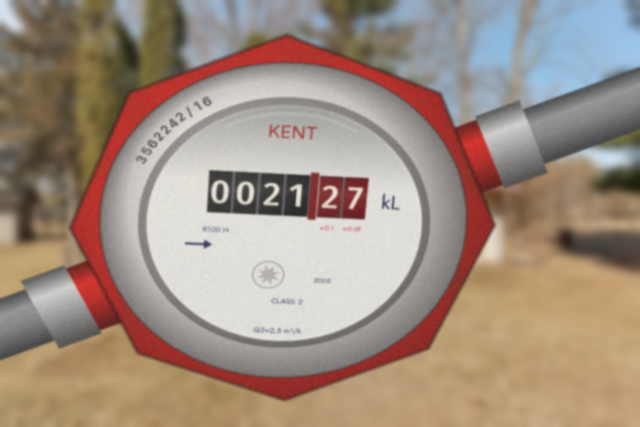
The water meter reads 21.27; kL
